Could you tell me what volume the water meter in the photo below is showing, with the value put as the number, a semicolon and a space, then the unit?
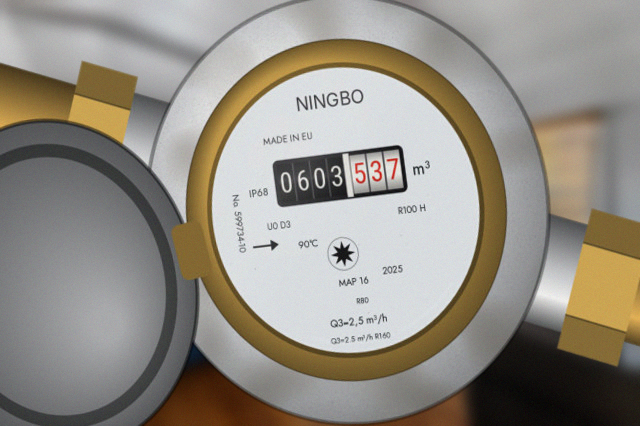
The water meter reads 603.537; m³
